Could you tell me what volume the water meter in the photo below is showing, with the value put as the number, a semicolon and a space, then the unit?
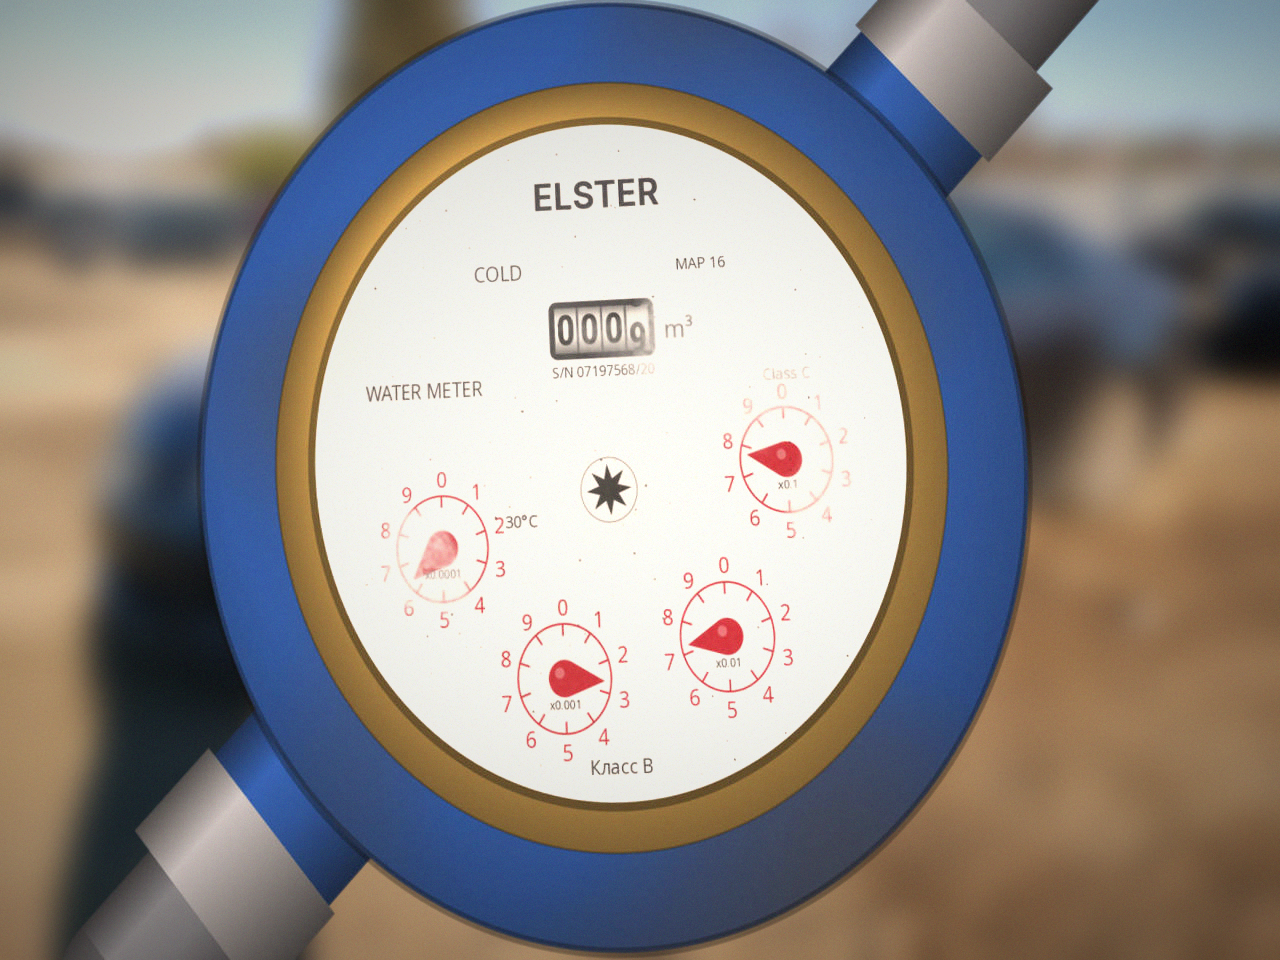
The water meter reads 8.7726; m³
